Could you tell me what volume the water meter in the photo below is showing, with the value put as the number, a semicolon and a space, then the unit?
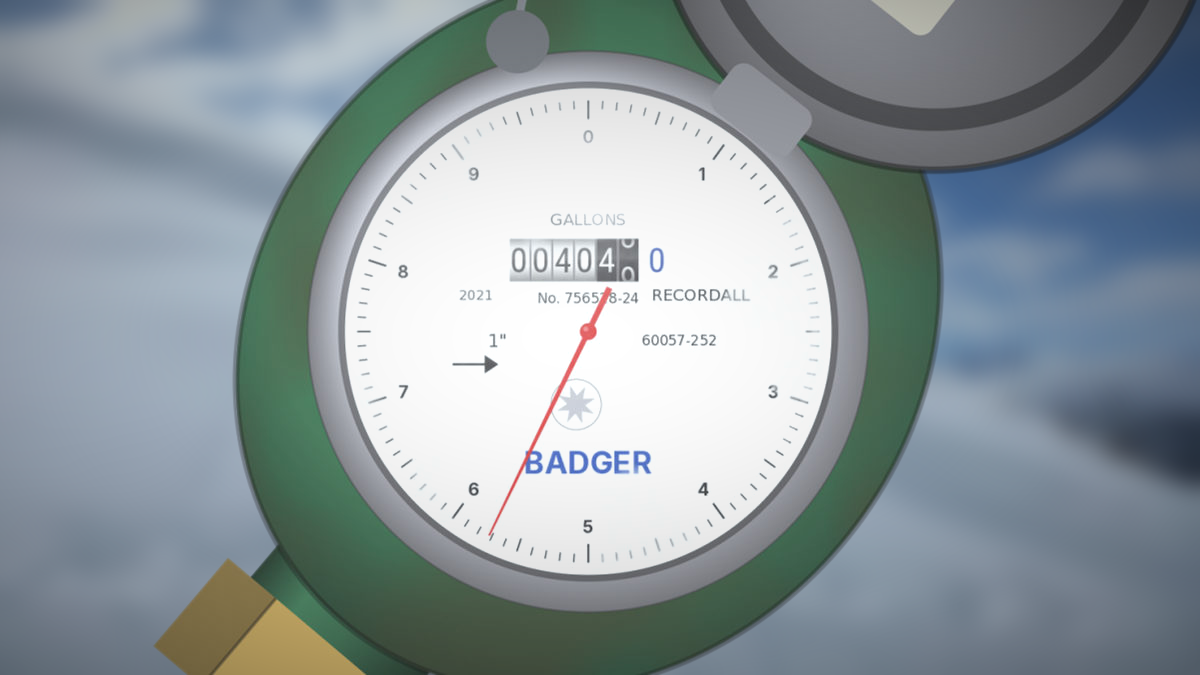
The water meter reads 40485.7; gal
